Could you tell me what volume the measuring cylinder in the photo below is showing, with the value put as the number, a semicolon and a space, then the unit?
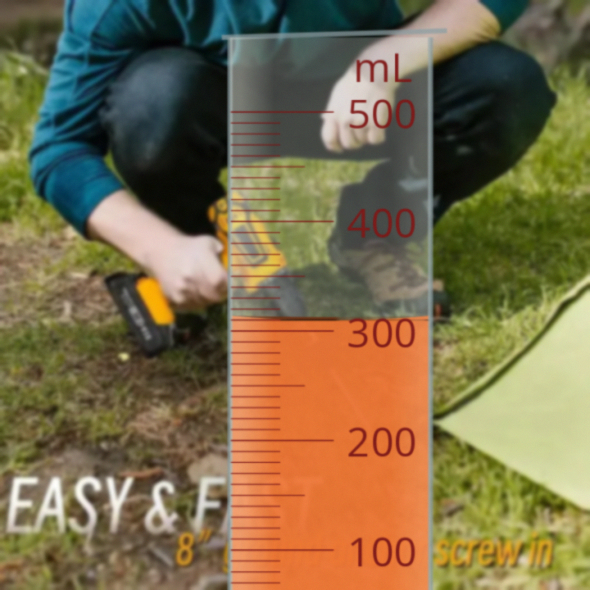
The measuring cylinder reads 310; mL
